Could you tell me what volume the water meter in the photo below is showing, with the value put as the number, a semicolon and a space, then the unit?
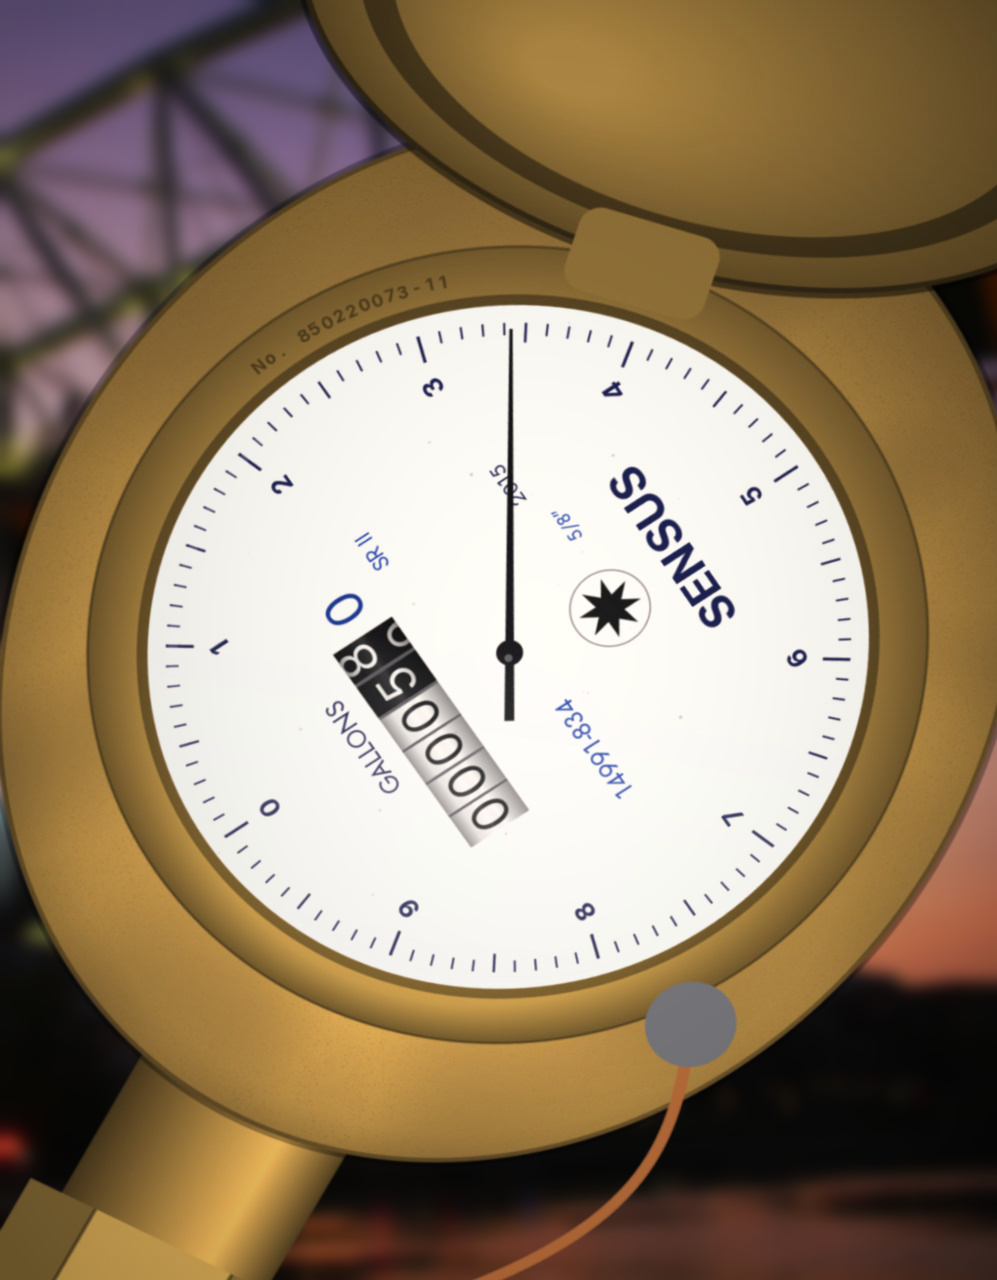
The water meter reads 583.4; gal
